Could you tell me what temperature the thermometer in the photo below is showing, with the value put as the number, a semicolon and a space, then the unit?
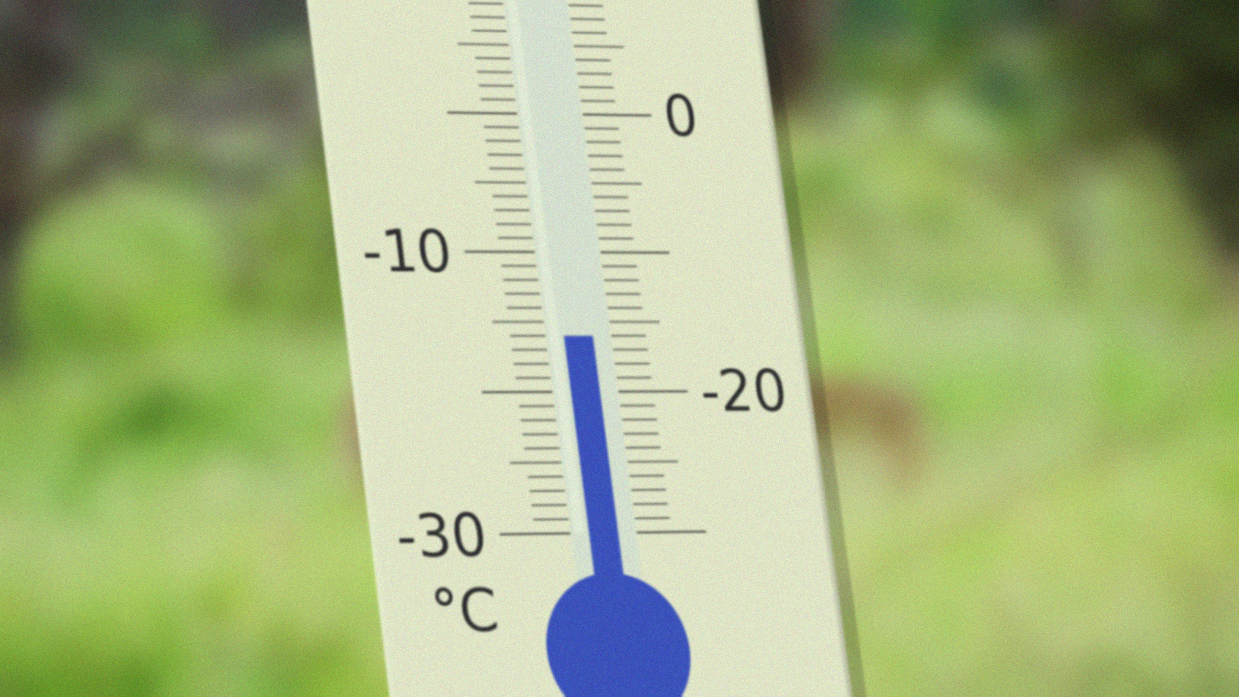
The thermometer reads -16; °C
